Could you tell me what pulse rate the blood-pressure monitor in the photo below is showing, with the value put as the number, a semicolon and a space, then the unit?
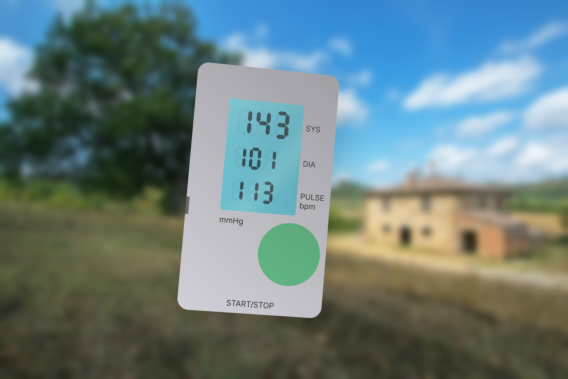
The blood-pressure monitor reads 113; bpm
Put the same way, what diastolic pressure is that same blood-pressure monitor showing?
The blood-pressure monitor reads 101; mmHg
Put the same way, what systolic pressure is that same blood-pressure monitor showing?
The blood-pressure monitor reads 143; mmHg
